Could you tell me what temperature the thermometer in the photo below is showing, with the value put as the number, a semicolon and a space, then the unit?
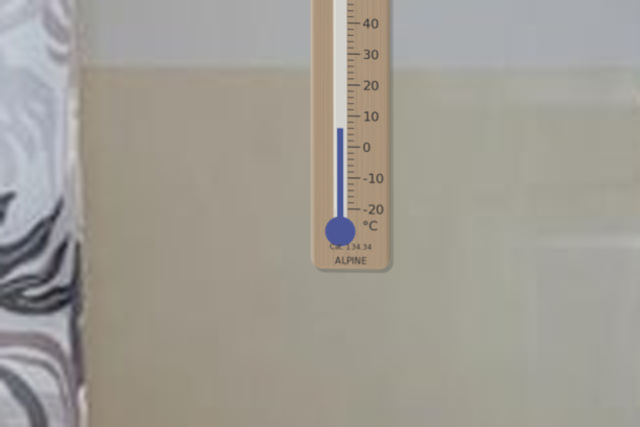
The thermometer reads 6; °C
